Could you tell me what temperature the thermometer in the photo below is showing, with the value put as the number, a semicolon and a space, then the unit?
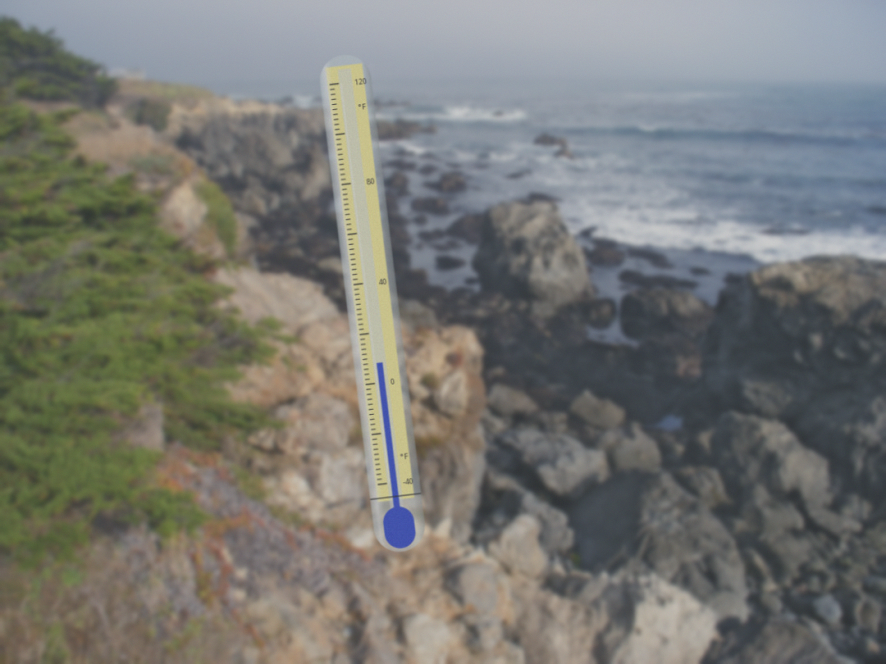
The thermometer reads 8; °F
